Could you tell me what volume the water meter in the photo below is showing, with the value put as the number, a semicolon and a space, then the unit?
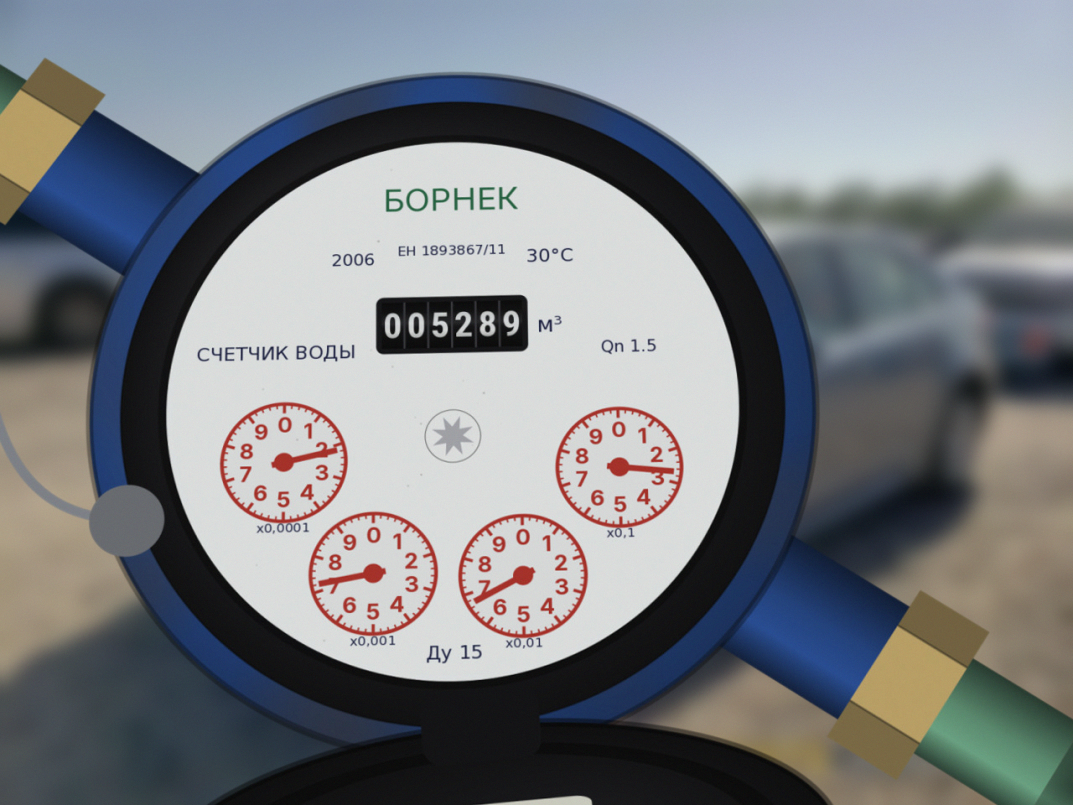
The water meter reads 5289.2672; m³
